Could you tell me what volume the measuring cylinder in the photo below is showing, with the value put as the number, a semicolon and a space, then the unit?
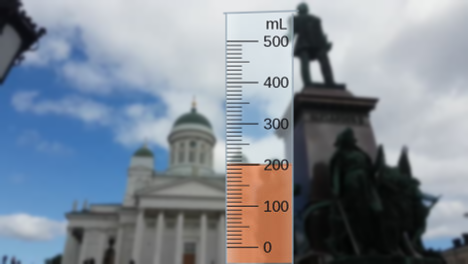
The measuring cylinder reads 200; mL
